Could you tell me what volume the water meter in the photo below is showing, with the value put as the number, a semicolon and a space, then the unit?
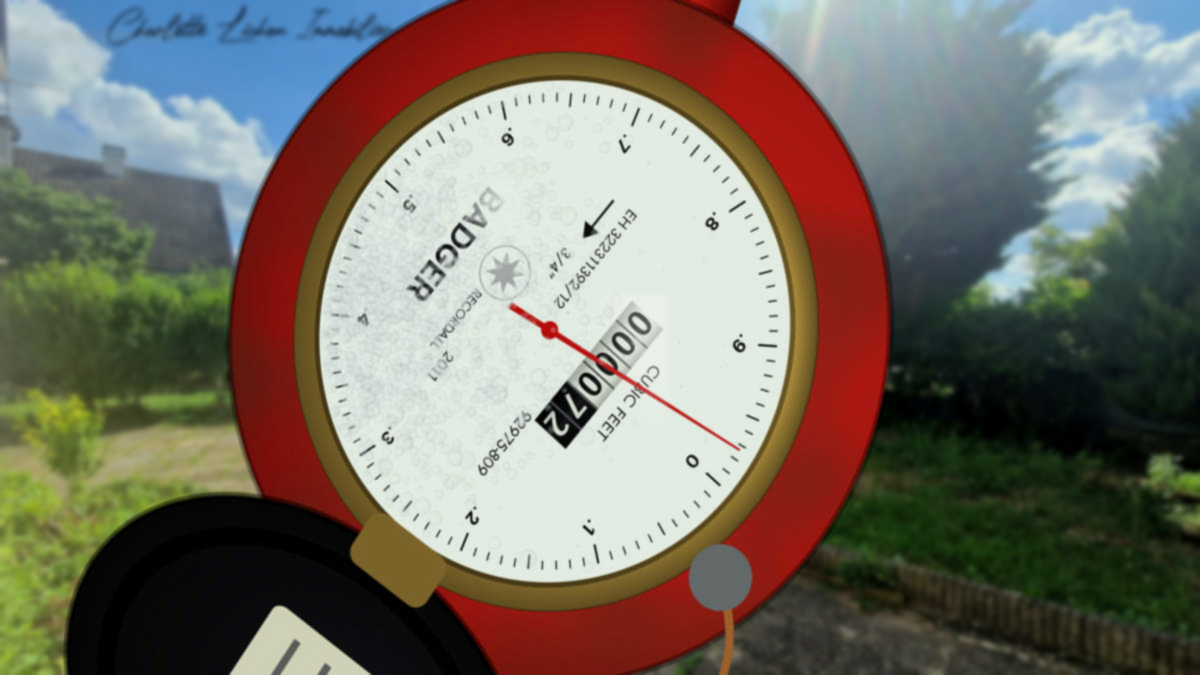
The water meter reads 71.97; ft³
